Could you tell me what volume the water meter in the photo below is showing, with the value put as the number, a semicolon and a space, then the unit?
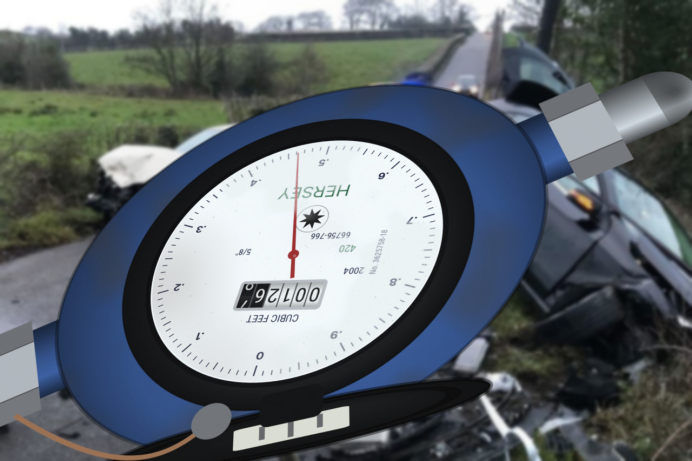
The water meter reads 1267.46; ft³
